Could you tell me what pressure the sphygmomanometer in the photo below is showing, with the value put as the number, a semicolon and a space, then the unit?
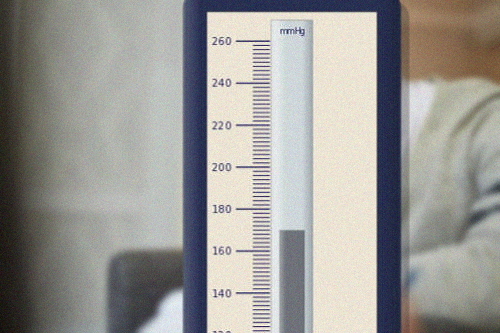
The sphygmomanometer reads 170; mmHg
